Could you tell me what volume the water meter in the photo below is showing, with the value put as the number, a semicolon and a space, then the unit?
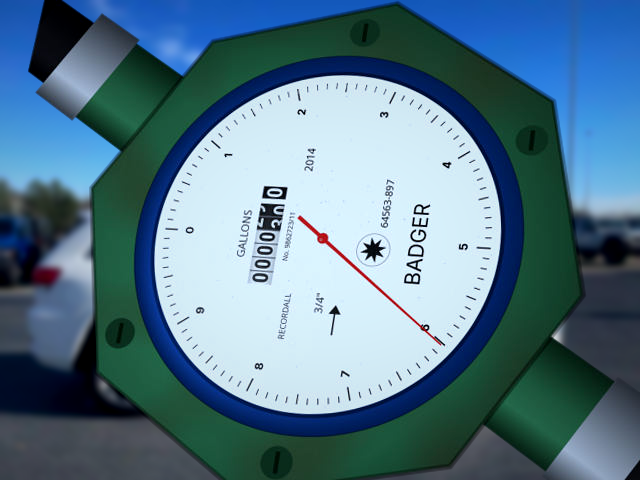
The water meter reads 296.0; gal
